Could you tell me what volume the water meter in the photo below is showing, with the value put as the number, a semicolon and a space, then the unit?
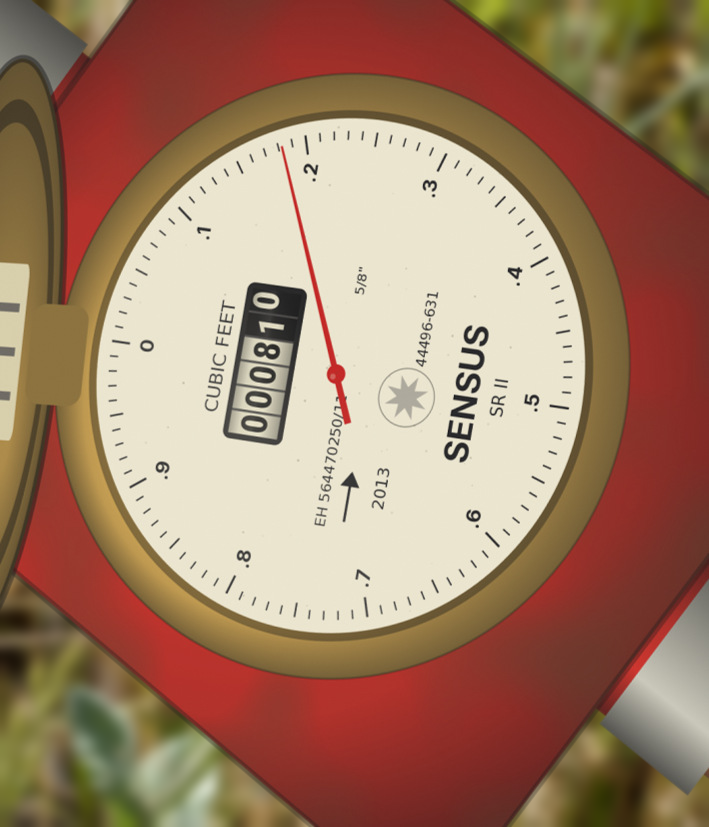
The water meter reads 810.18; ft³
